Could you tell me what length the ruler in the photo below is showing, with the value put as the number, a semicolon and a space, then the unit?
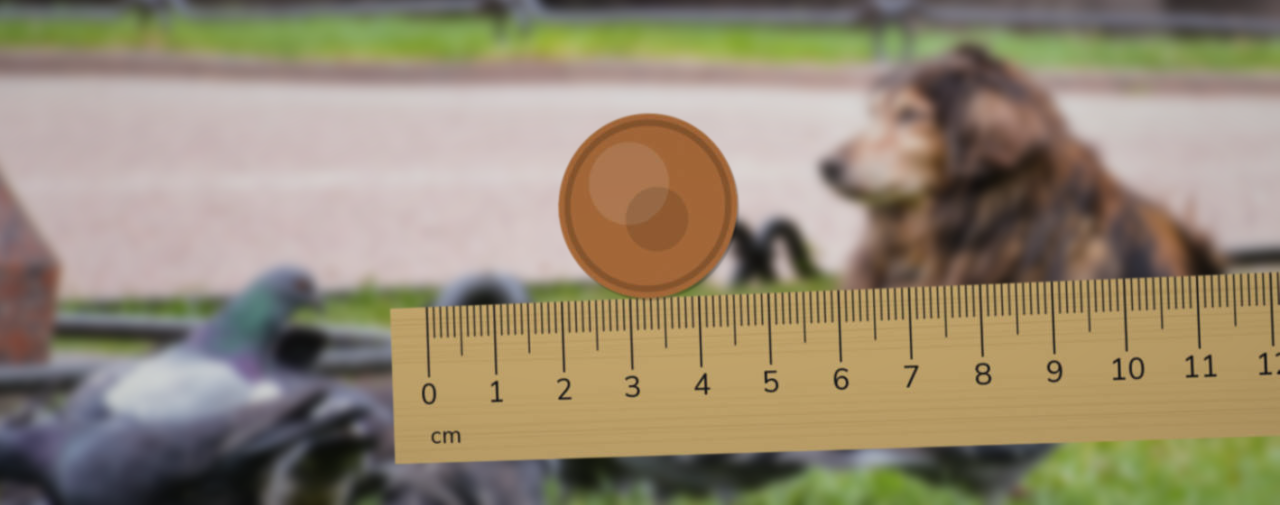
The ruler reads 2.6; cm
